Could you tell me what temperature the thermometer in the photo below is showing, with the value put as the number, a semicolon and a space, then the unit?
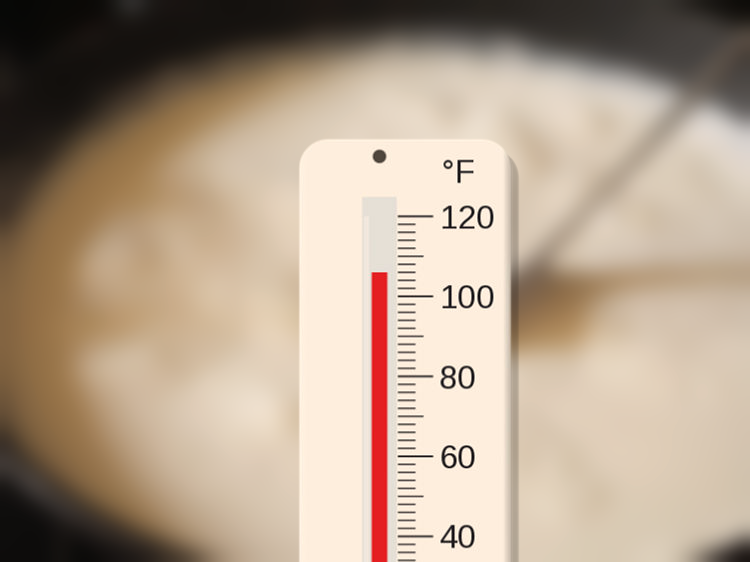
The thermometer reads 106; °F
